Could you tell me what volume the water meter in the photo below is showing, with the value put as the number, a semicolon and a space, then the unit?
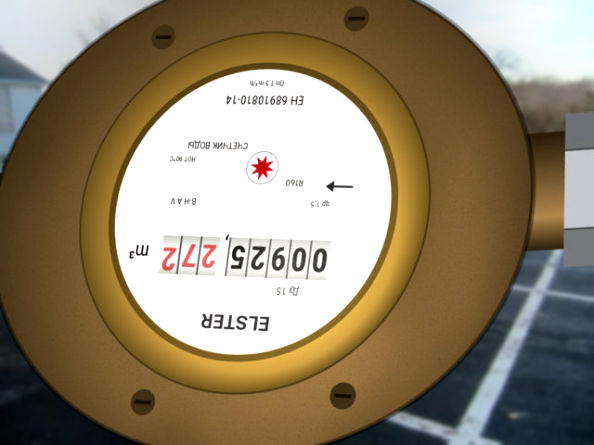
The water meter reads 925.272; m³
